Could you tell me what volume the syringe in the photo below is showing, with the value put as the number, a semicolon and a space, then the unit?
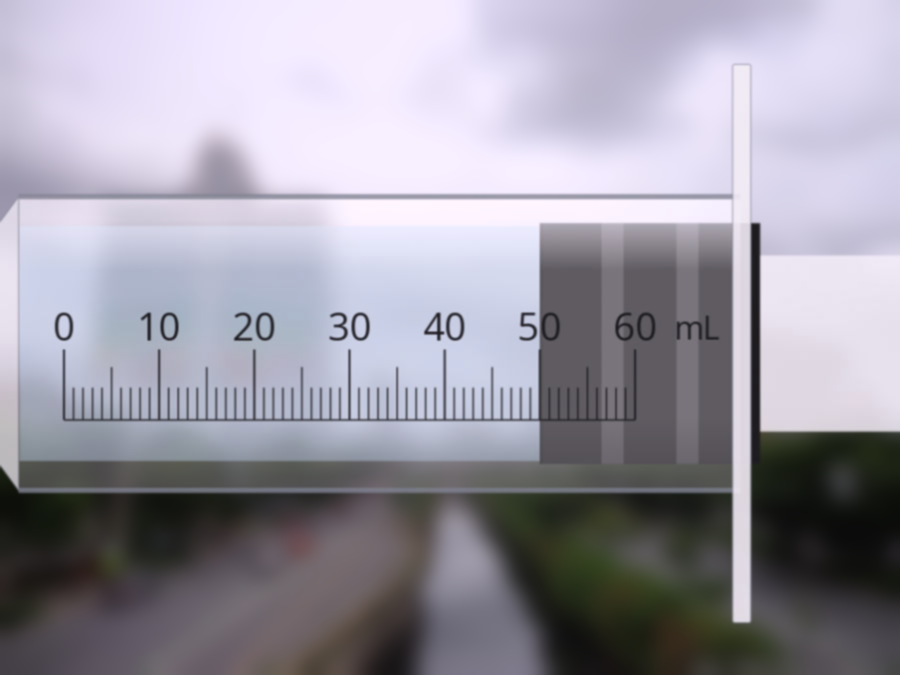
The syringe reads 50; mL
